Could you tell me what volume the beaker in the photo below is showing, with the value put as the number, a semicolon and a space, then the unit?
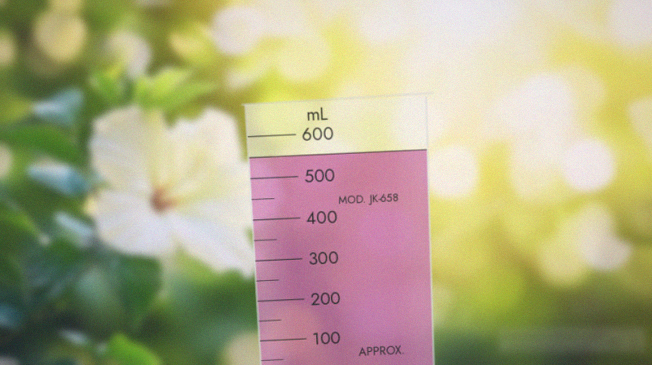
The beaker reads 550; mL
